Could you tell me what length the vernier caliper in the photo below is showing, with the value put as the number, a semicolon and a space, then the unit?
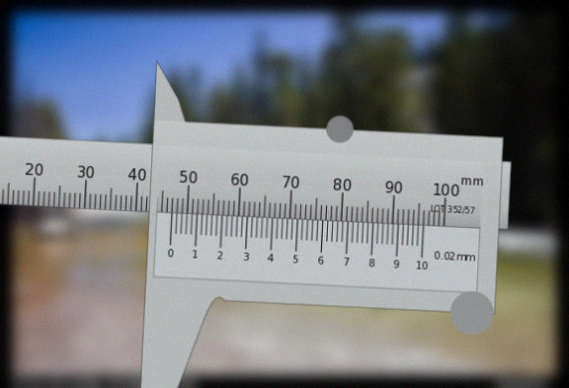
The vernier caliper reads 47.0; mm
